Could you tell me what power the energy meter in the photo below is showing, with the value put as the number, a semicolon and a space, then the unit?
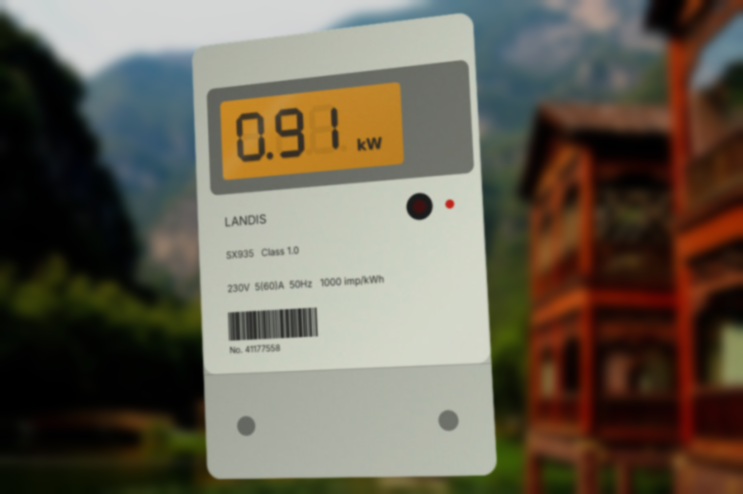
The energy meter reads 0.91; kW
